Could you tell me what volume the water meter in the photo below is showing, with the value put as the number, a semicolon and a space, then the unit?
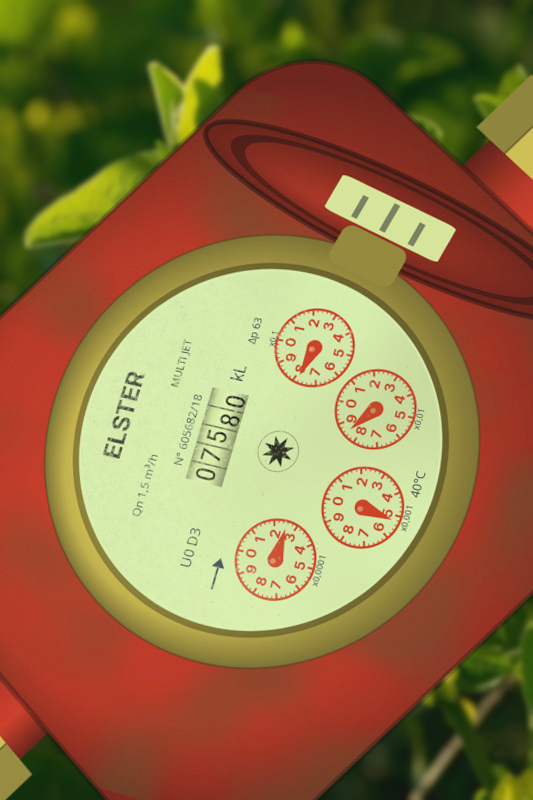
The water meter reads 7579.7852; kL
